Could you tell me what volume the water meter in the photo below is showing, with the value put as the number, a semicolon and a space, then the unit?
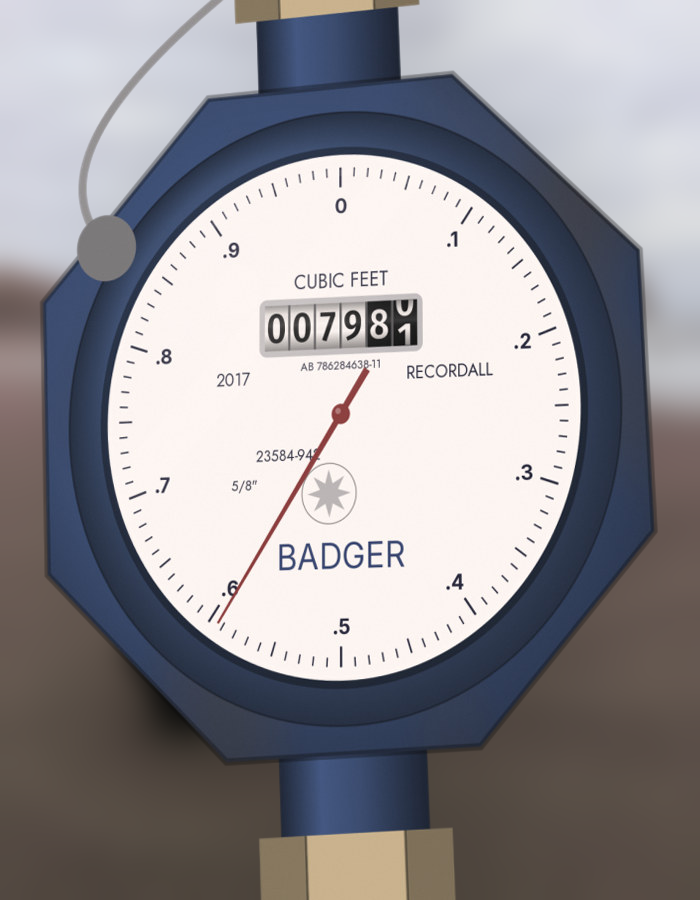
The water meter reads 7980.59; ft³
